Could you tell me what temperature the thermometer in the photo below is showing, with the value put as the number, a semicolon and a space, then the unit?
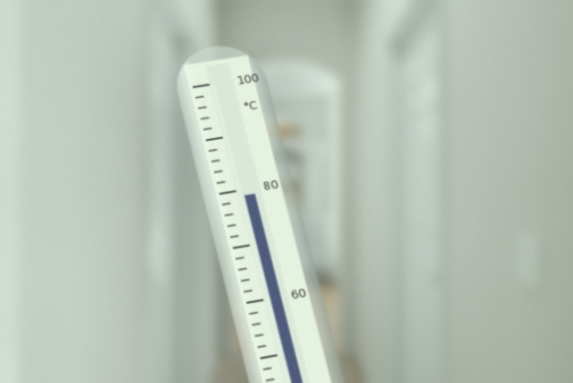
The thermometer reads 79; °C
